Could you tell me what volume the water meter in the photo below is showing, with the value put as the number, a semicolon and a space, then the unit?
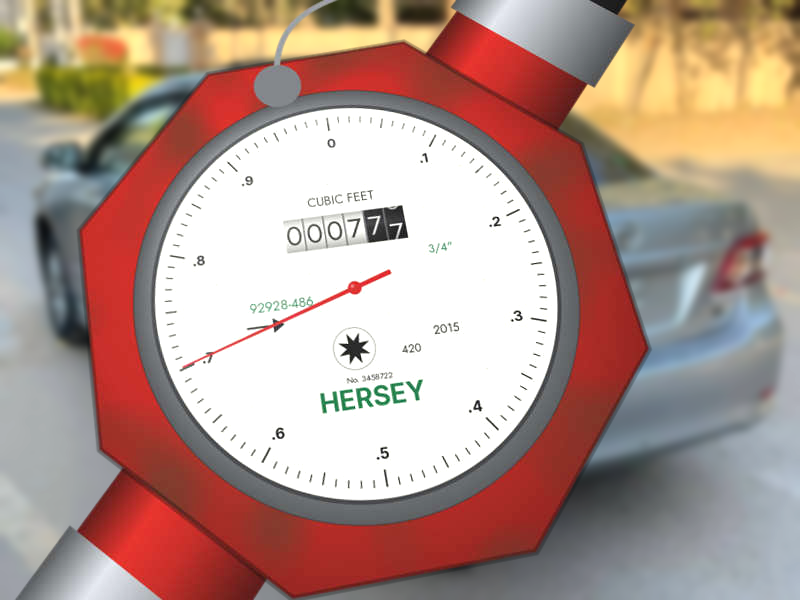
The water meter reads 776.70; ft³
